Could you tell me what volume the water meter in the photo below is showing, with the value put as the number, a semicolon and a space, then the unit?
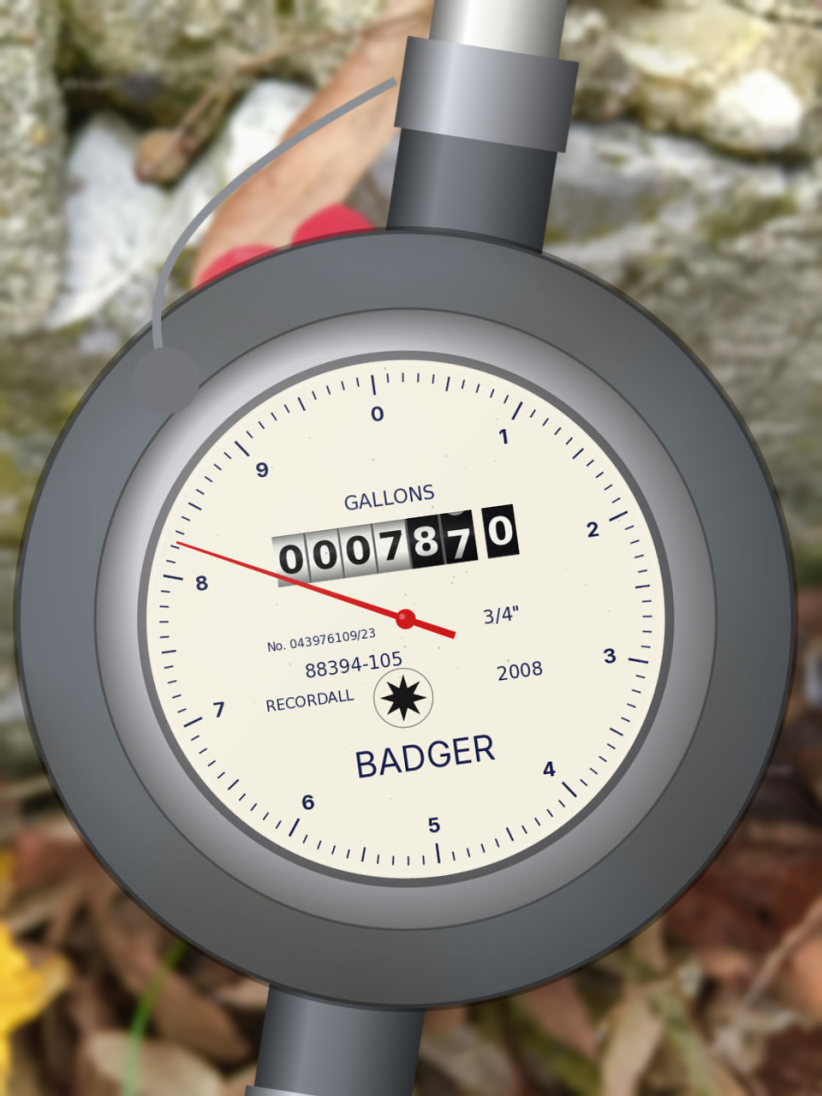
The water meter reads 7868.2; gal
